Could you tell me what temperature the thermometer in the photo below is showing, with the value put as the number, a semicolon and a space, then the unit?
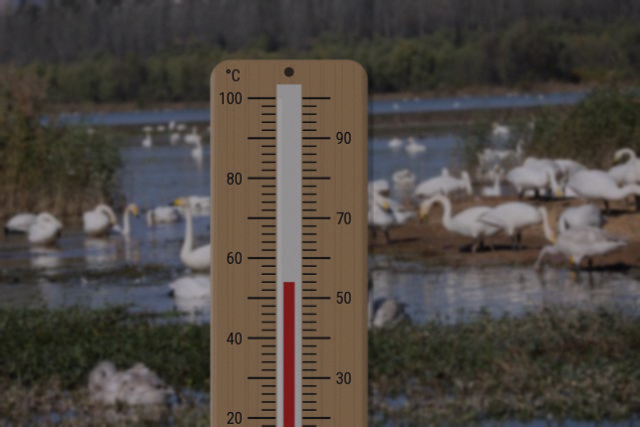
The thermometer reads 54; °C
